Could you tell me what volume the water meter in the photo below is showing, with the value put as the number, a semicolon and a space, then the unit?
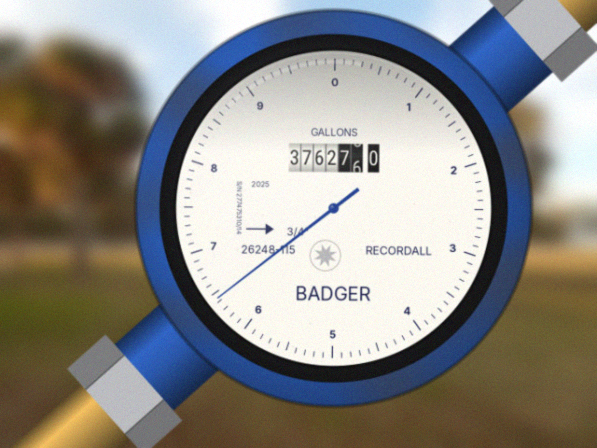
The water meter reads 3762756.4; gal
